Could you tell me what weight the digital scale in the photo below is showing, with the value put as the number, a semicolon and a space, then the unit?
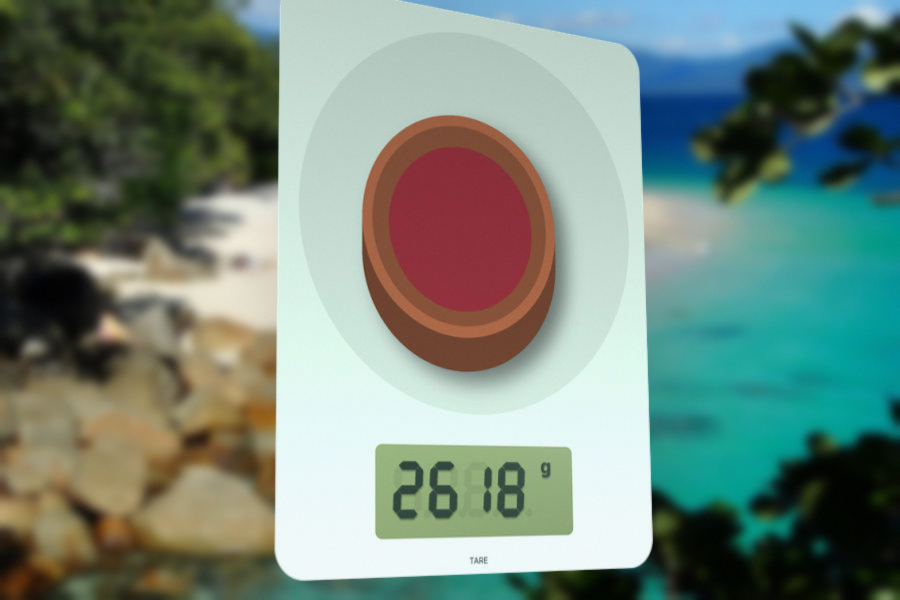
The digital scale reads 2618; g
